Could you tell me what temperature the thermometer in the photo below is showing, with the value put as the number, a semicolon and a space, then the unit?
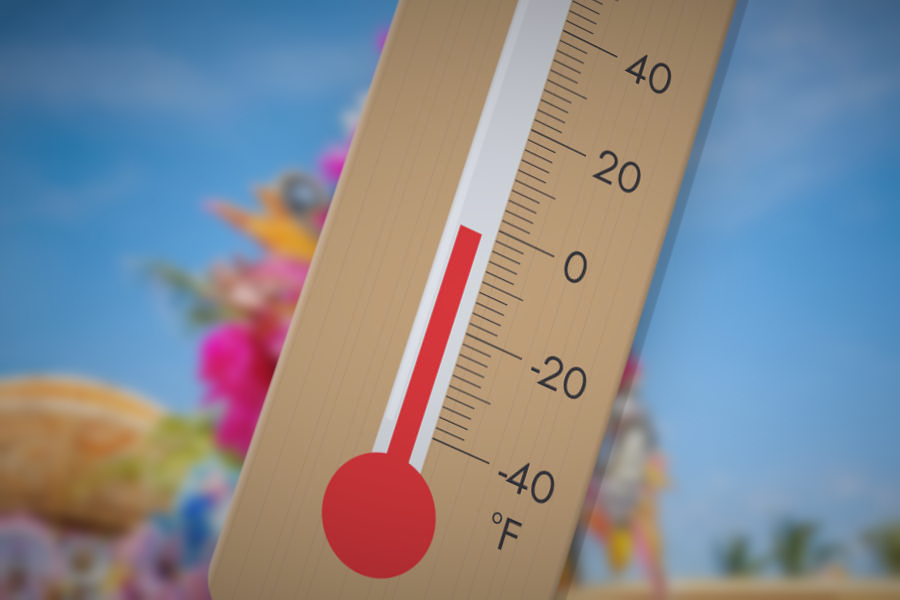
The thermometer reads -2; °F
